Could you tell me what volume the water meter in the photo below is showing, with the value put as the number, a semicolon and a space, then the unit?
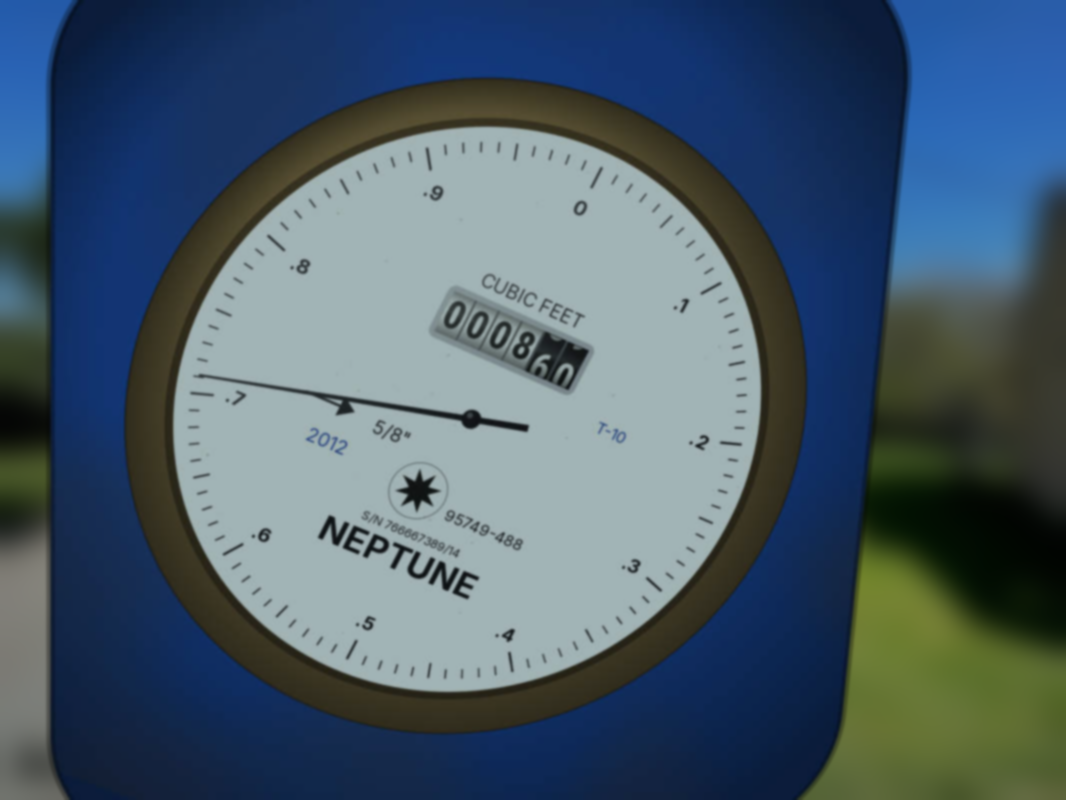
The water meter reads 859.71; ft³
